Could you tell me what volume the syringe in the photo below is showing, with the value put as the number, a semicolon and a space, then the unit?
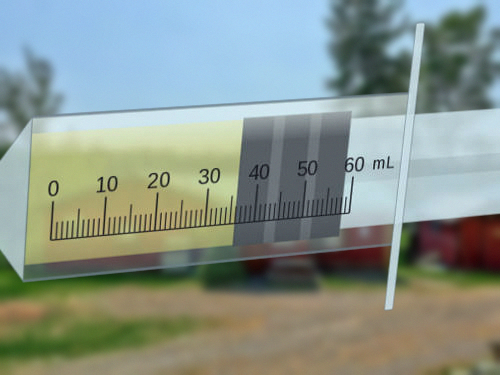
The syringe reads 36; mL
